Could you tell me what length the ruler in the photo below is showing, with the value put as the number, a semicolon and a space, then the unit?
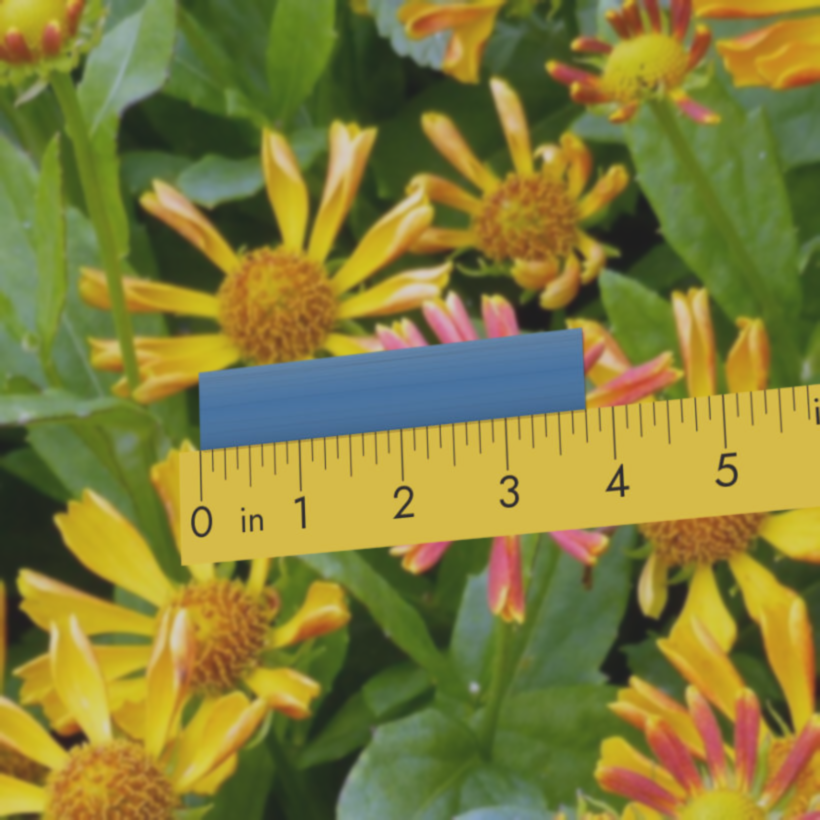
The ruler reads 3.75; in
